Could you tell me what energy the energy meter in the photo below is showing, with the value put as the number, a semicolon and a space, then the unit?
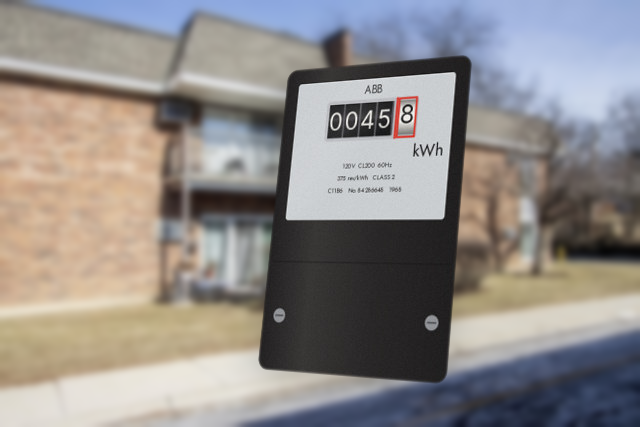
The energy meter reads 45.8; kWh
